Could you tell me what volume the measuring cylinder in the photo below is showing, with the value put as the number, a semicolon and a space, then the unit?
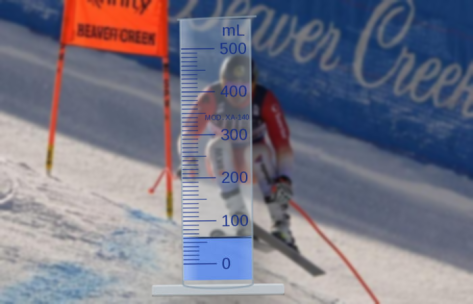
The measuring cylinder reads 60; mL
